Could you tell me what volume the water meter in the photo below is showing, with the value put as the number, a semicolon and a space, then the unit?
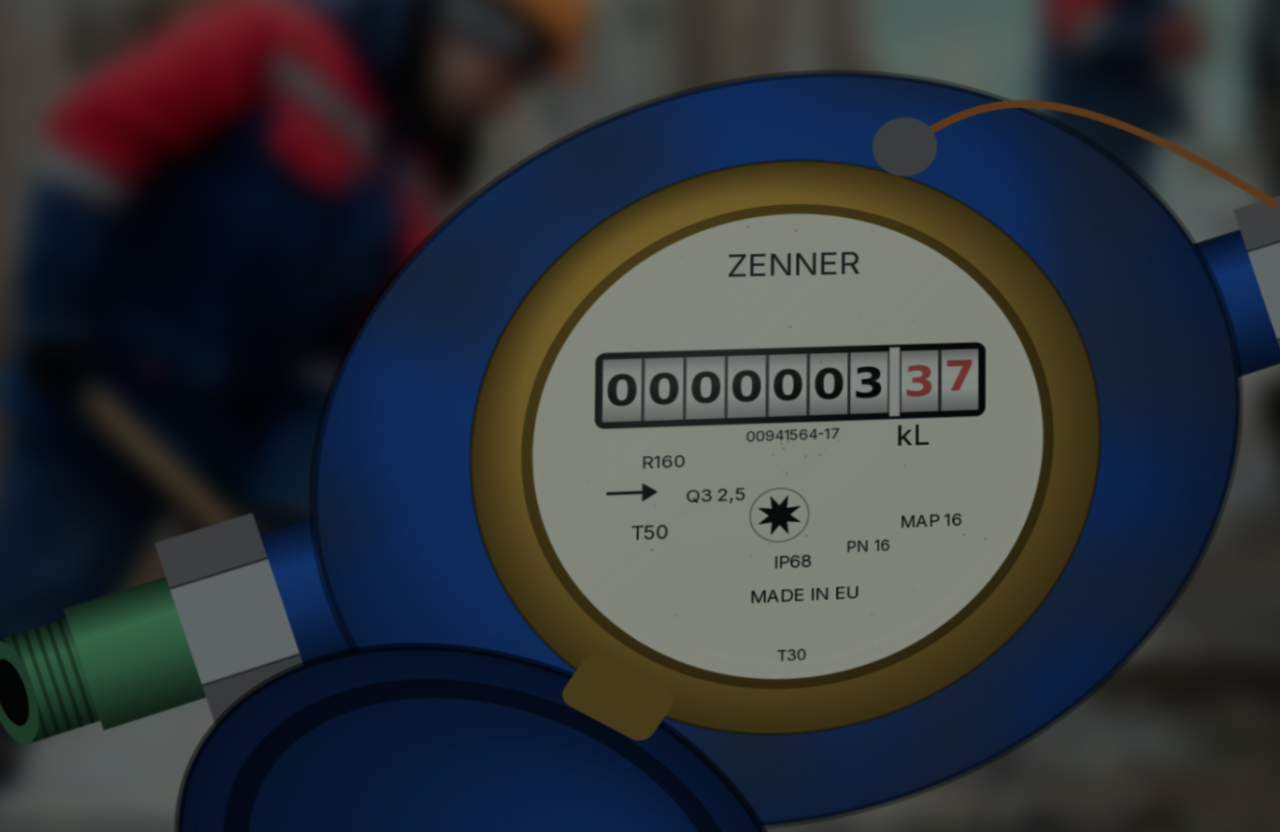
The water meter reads 3.37; kL
